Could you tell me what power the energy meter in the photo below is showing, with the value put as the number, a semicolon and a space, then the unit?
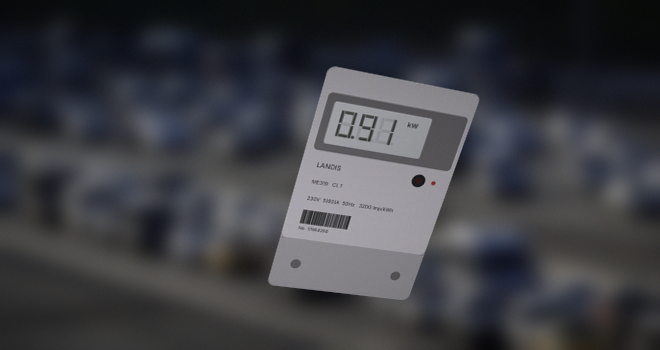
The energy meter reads 0.91; kW
